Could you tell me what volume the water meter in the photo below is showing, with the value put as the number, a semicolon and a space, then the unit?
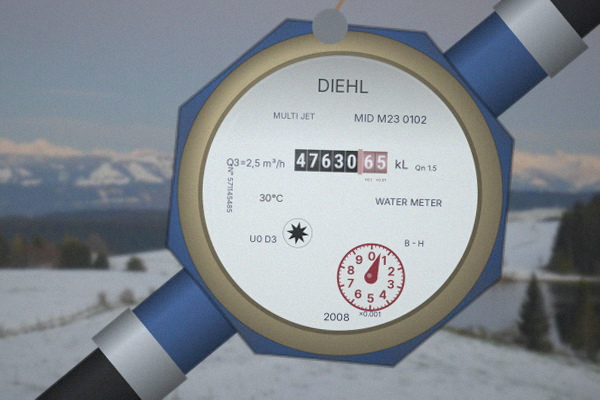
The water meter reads 47630.650; kL
